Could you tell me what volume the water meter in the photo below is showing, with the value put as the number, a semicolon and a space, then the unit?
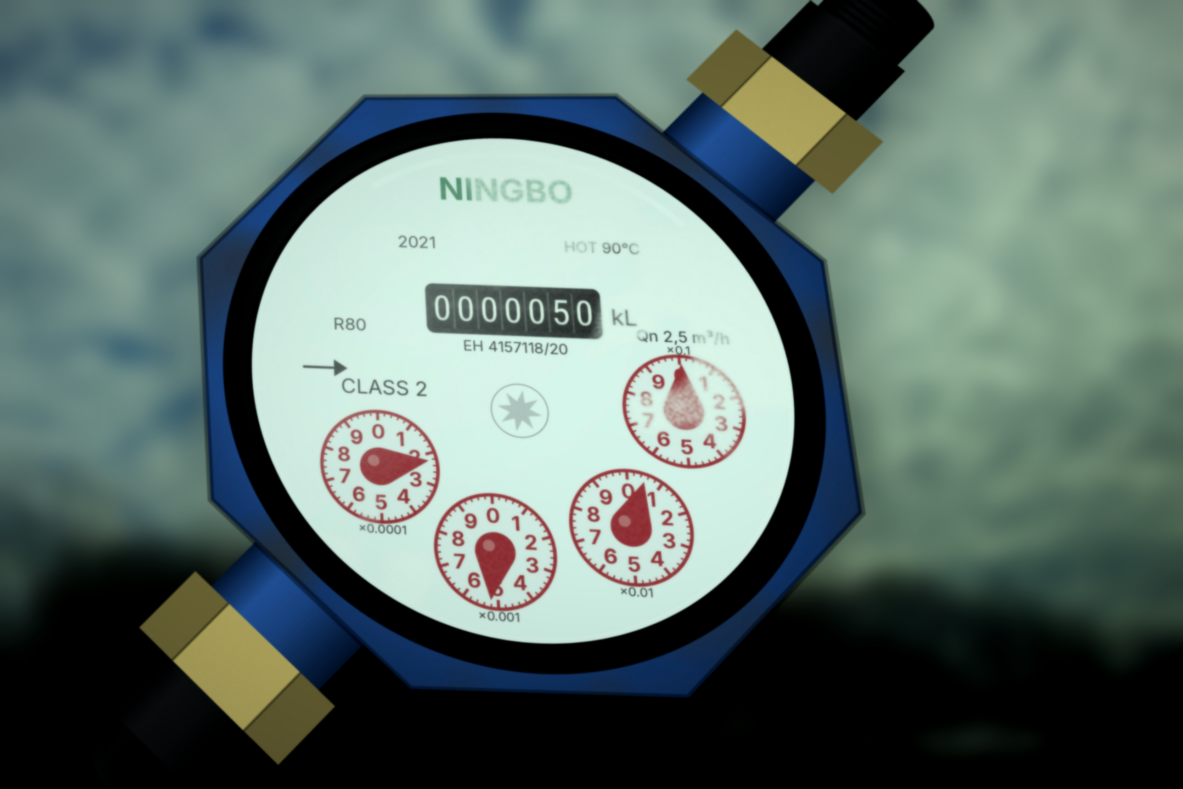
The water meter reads 50.0052; kL
